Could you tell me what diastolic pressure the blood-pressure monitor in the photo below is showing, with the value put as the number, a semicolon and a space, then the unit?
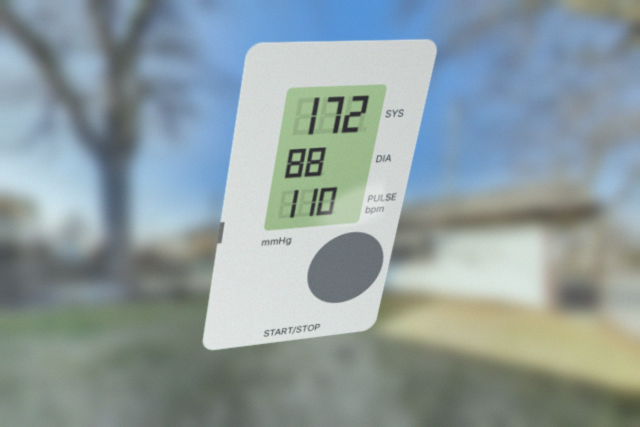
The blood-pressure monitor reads 88; mmHg
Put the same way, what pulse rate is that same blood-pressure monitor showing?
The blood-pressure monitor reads 110; bpm
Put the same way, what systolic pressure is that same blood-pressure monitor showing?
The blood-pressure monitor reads 172; mmHg
